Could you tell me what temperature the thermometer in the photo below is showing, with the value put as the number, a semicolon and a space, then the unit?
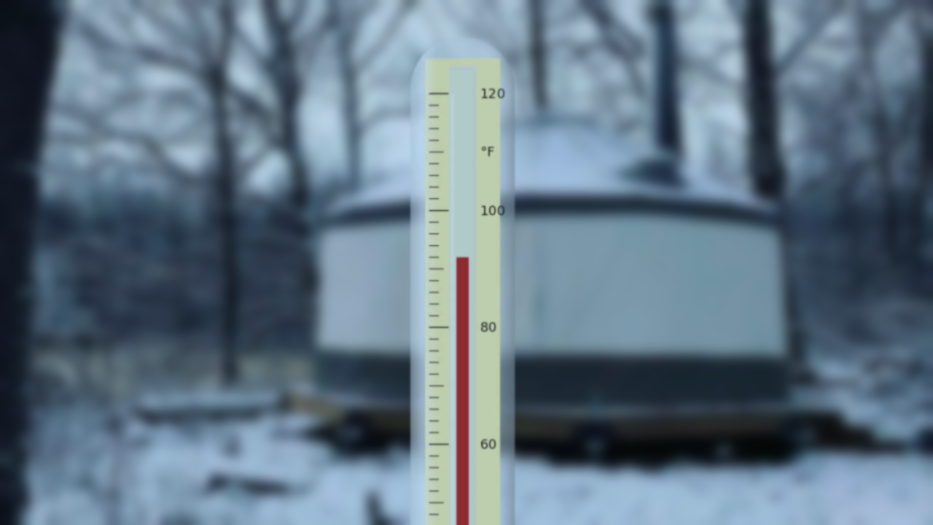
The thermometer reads 92; °F
